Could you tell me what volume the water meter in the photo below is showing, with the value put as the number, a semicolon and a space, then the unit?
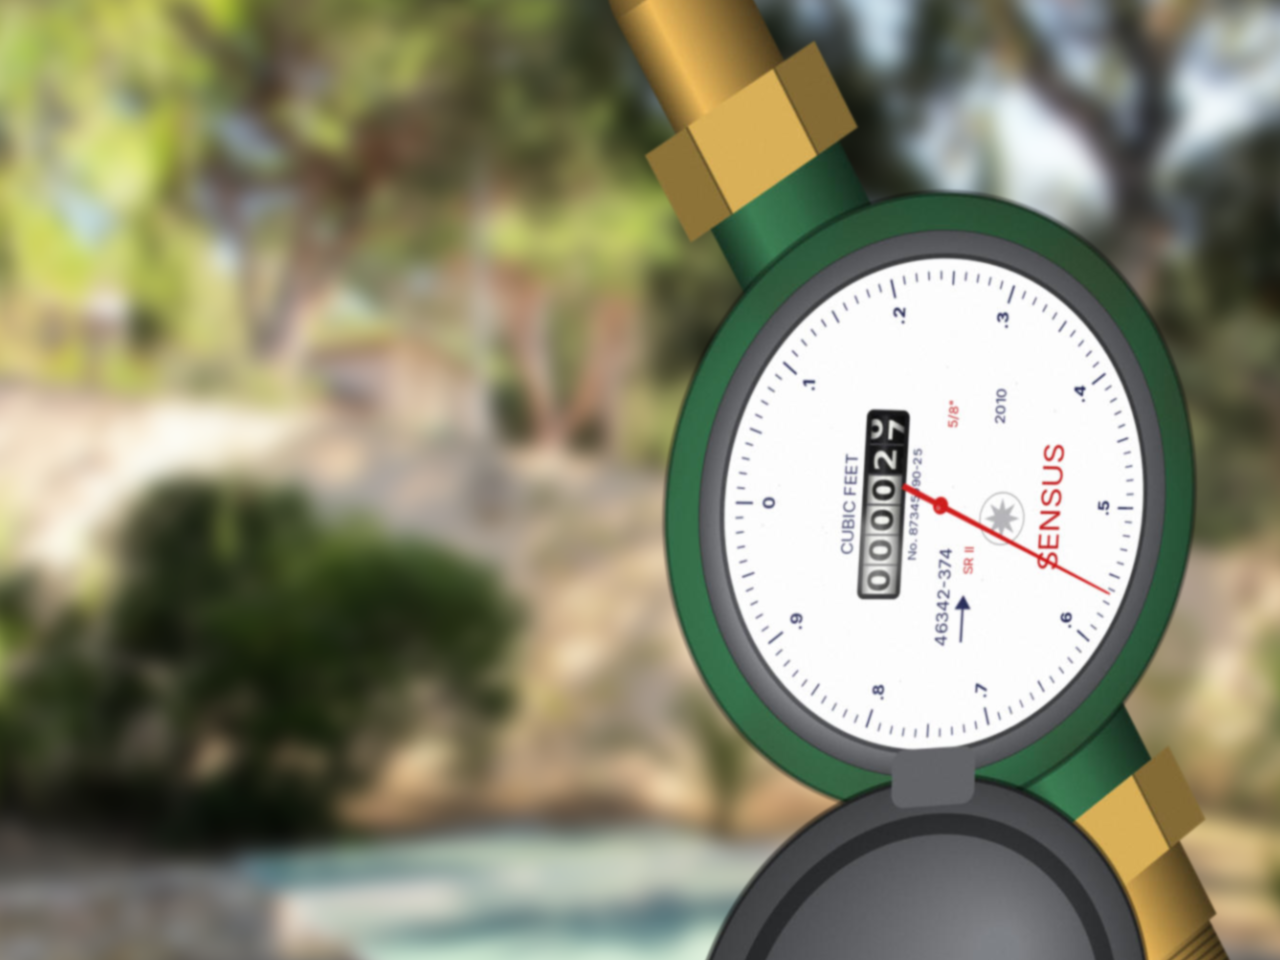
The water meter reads 26.56; ft³
